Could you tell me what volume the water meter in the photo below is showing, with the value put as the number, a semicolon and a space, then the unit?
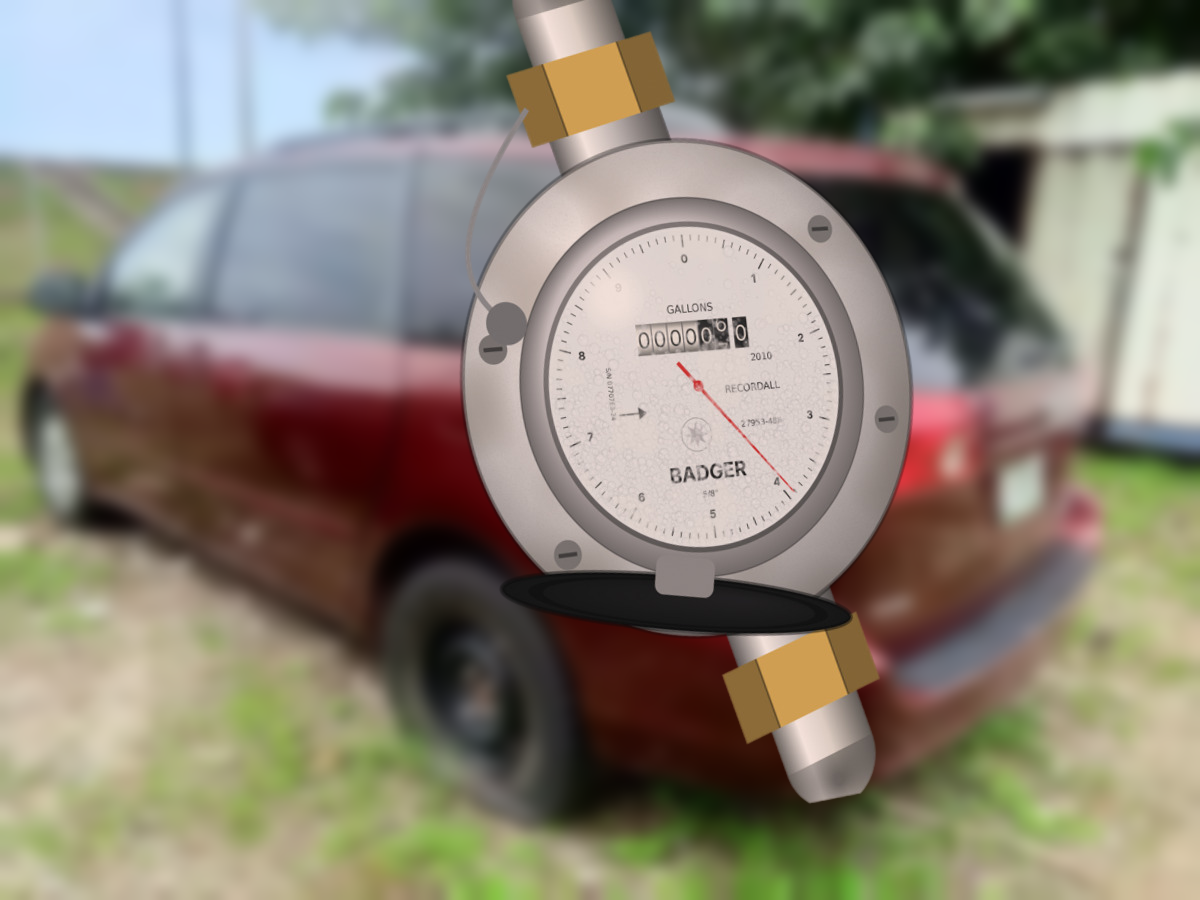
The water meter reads 63.9; gal
